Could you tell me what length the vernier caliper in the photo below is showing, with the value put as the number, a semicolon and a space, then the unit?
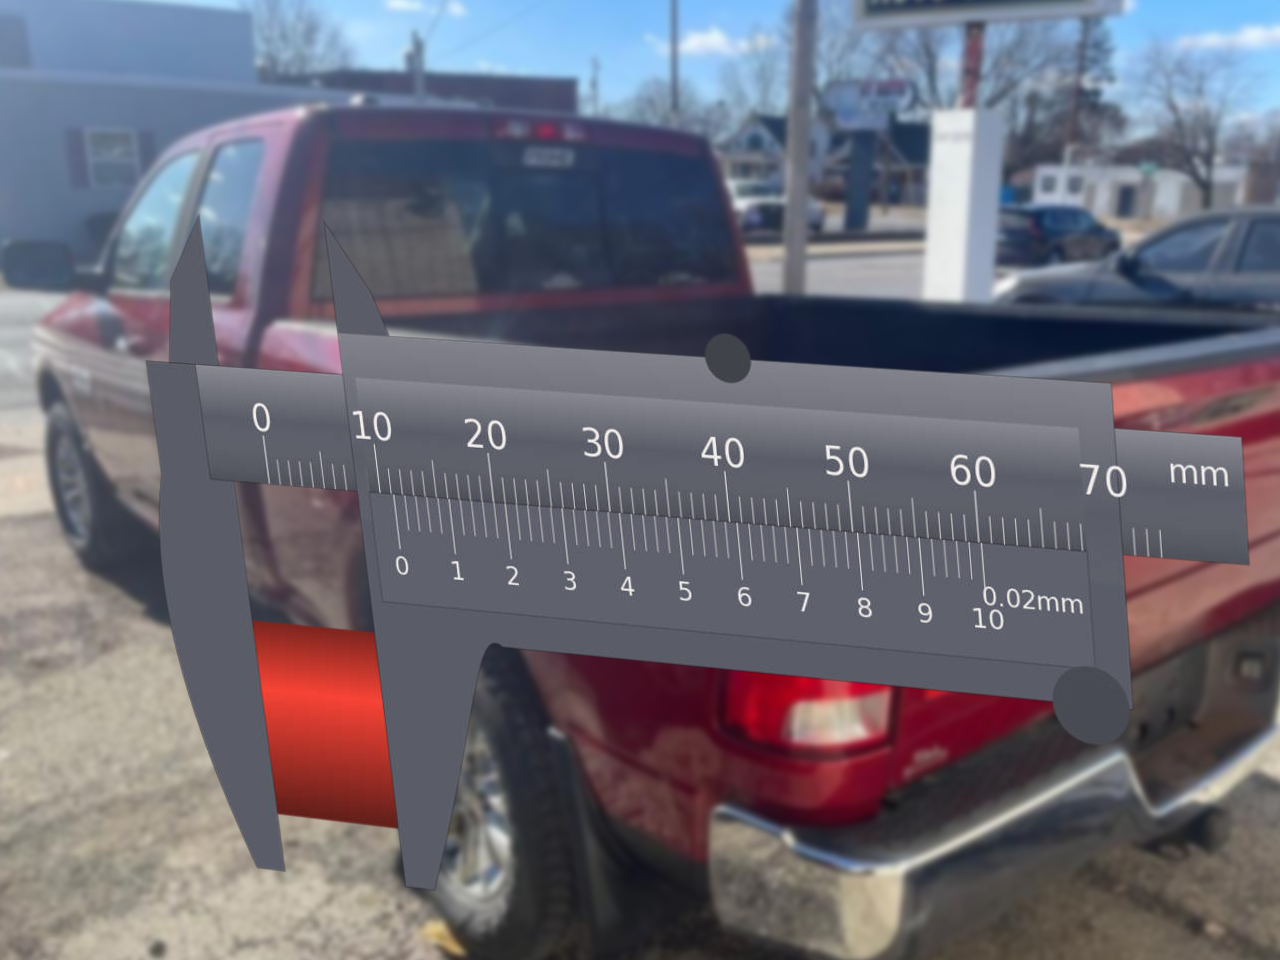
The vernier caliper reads 11.2; mm
